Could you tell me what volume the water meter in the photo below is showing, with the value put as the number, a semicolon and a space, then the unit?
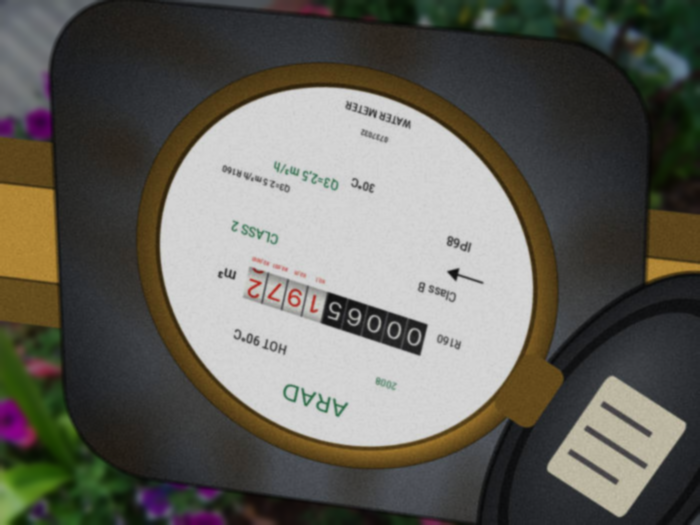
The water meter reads 65.1972; m³
